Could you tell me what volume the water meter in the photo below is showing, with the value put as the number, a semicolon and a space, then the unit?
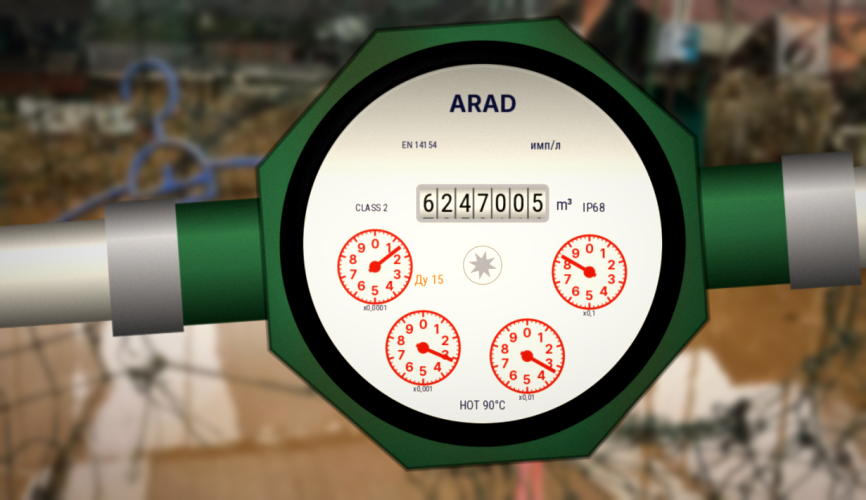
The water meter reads 6247005.8331; m³
